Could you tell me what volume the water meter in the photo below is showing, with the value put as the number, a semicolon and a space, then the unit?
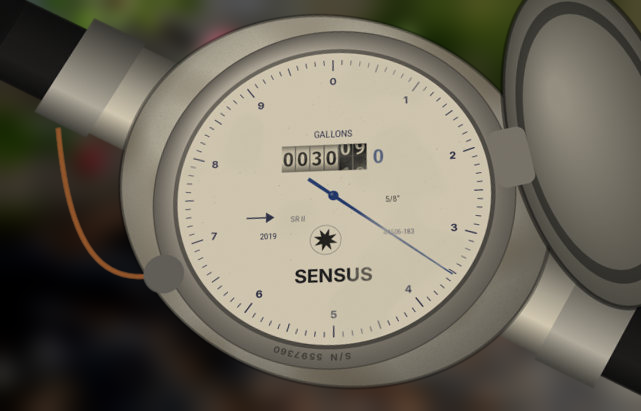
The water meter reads 30093.5; gal
